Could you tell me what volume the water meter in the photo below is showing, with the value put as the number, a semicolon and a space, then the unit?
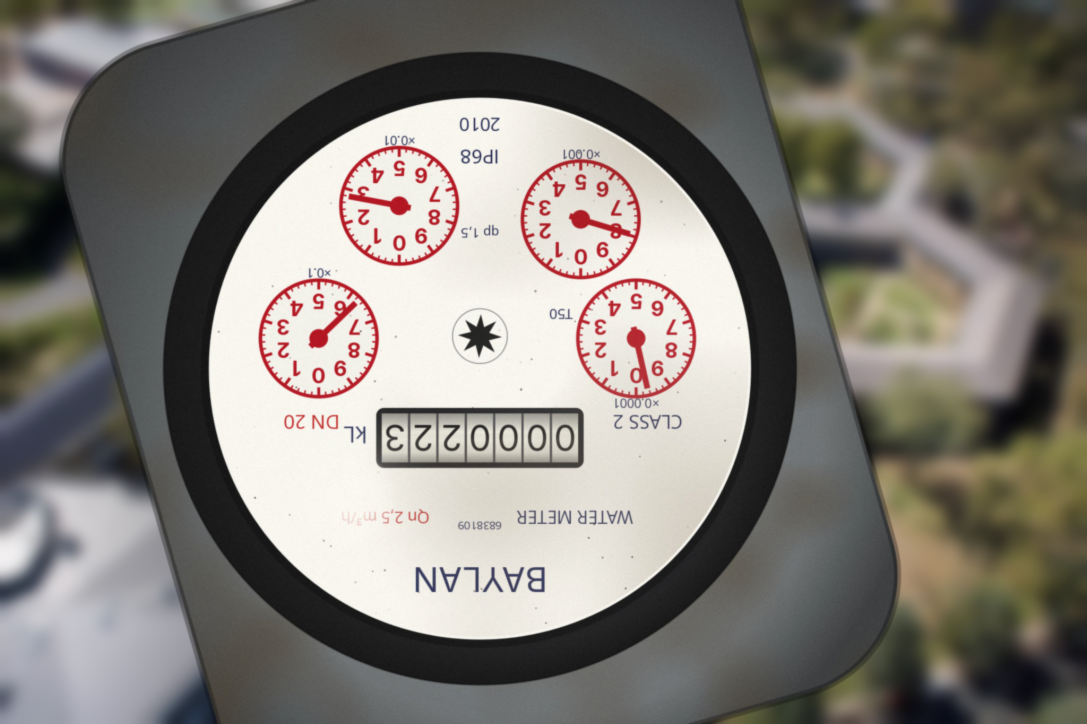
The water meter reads 223.6279; kL
